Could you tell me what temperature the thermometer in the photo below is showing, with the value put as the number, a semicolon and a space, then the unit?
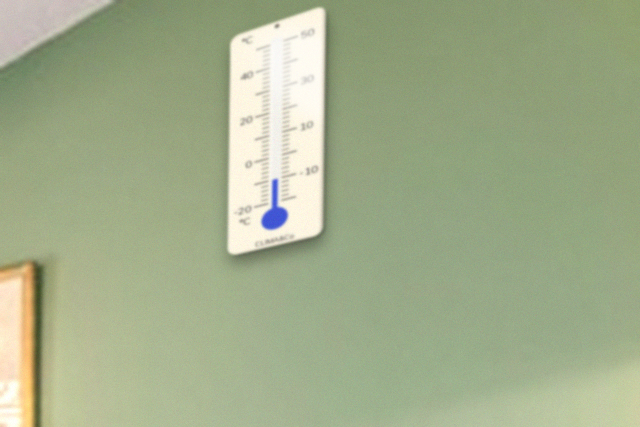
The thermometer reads -10; °C
